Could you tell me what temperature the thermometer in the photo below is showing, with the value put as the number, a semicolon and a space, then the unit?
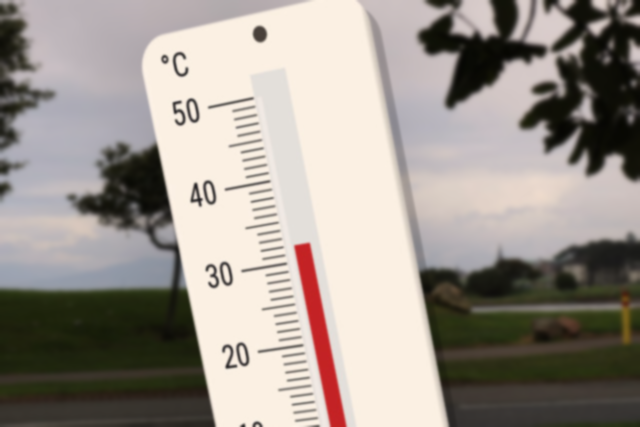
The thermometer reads 32; °C
